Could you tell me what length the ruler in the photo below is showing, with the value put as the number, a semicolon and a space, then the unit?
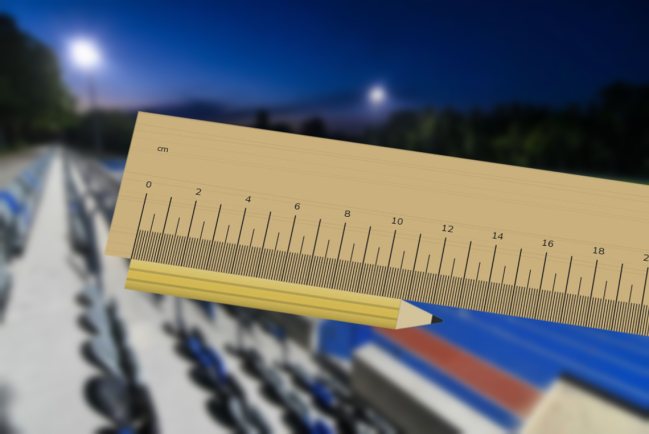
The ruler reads 12.5; cm
